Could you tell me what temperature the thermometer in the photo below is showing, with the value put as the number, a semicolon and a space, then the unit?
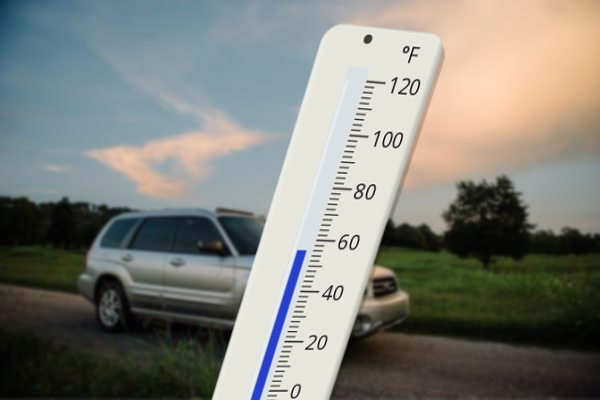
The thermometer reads 56; °F
